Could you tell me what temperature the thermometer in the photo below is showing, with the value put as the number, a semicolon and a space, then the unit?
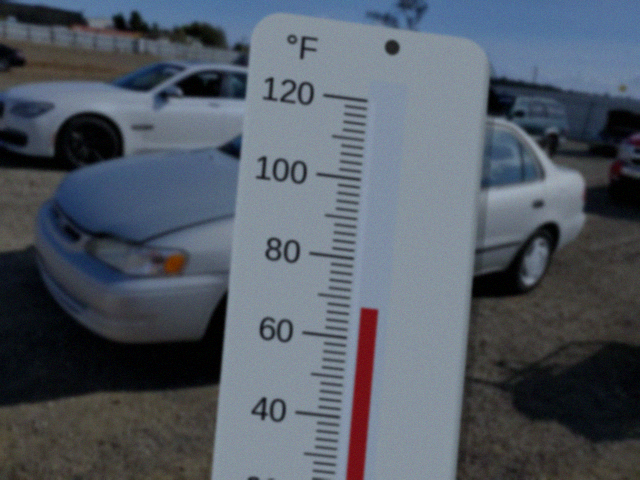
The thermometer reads 68; °F
